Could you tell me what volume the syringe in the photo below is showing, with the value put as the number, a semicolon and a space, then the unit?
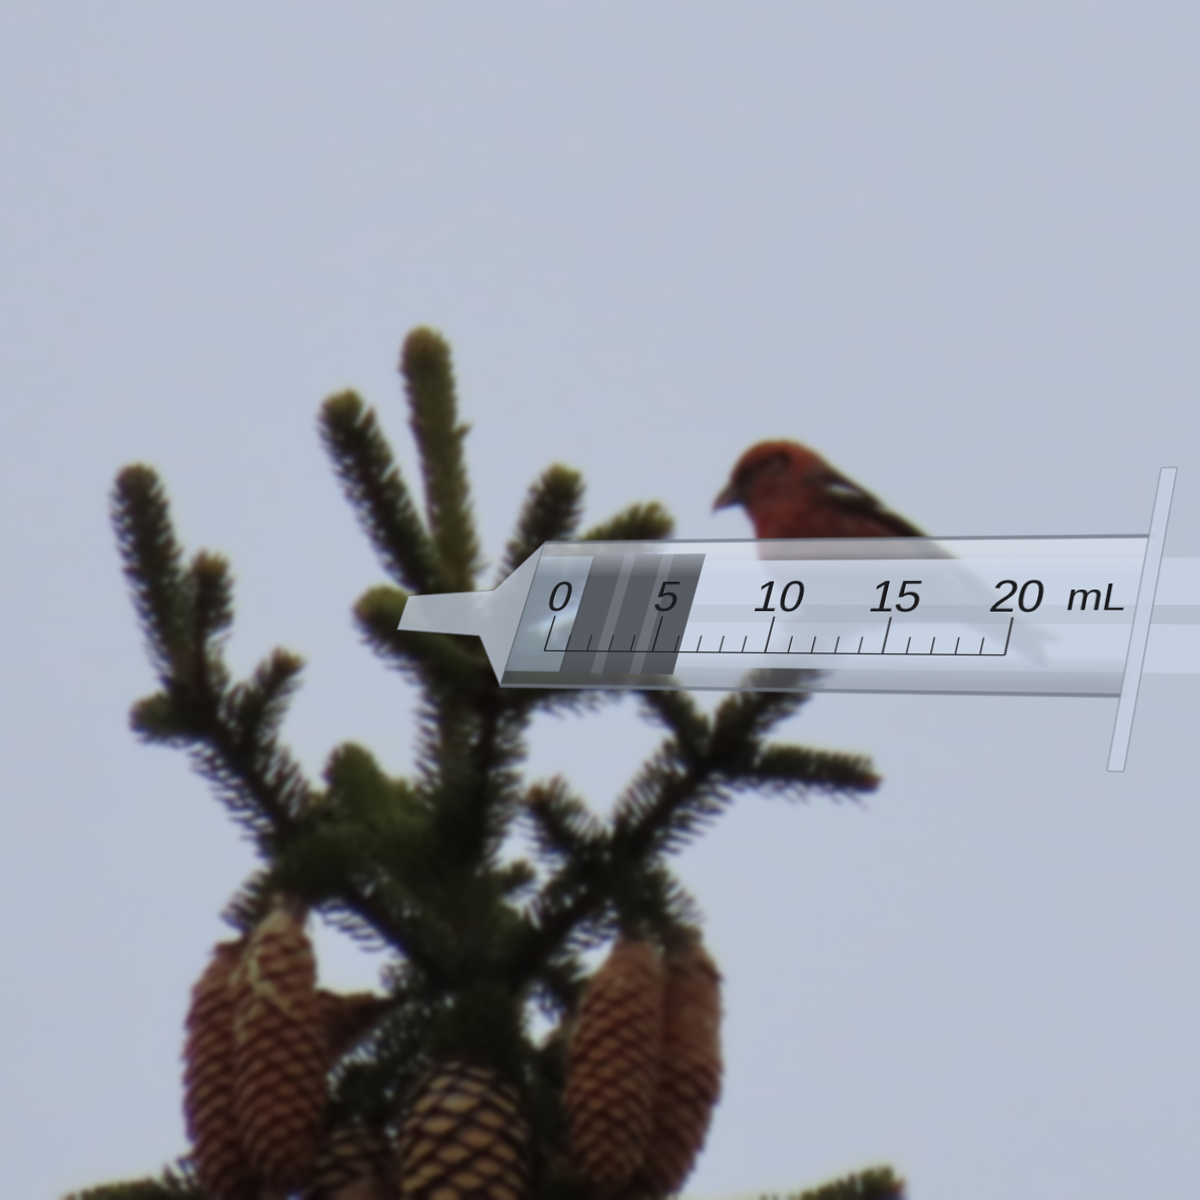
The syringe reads 1; mL
